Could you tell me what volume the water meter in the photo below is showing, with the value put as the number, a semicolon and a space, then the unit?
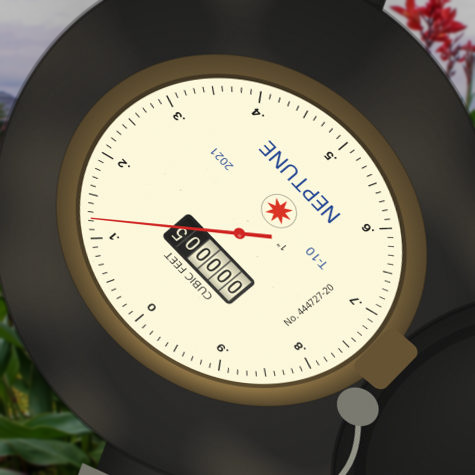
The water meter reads 5.12; ft³
